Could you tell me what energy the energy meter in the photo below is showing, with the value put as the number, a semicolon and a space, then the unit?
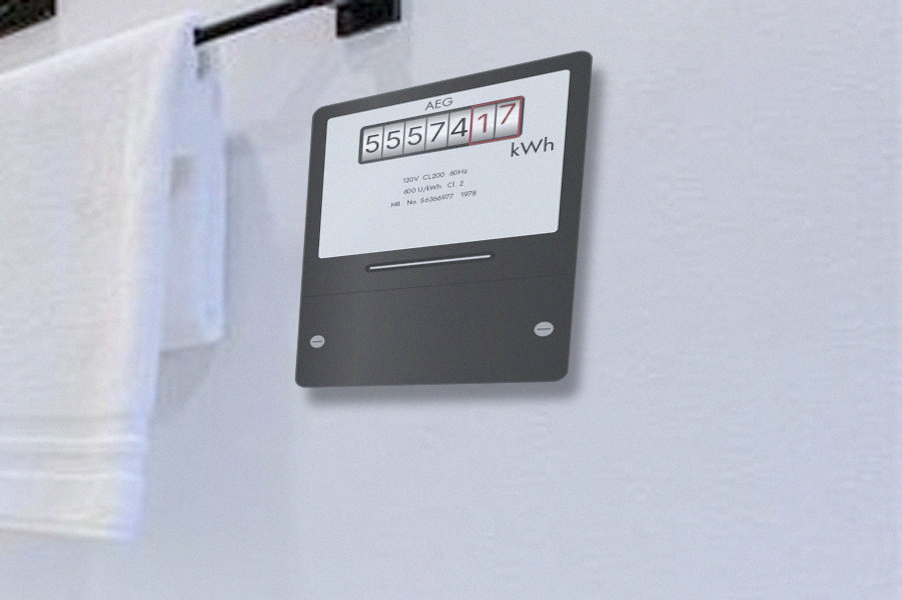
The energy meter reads 55574.17; kWh
